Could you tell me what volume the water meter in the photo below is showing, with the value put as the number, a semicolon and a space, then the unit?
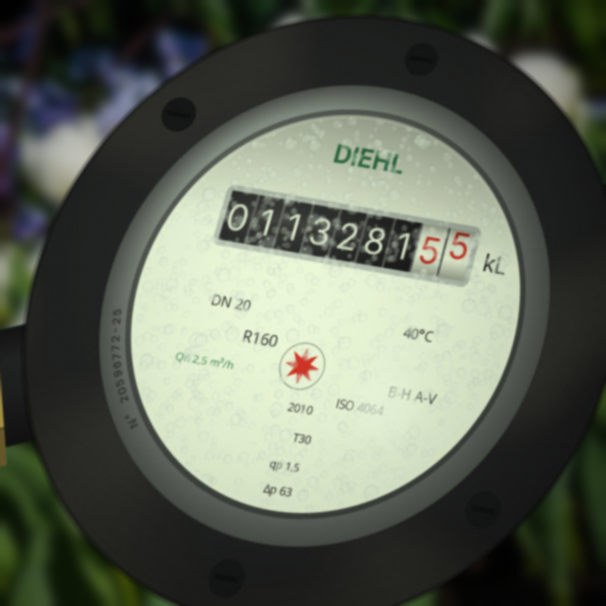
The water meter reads 113281.55; kL
